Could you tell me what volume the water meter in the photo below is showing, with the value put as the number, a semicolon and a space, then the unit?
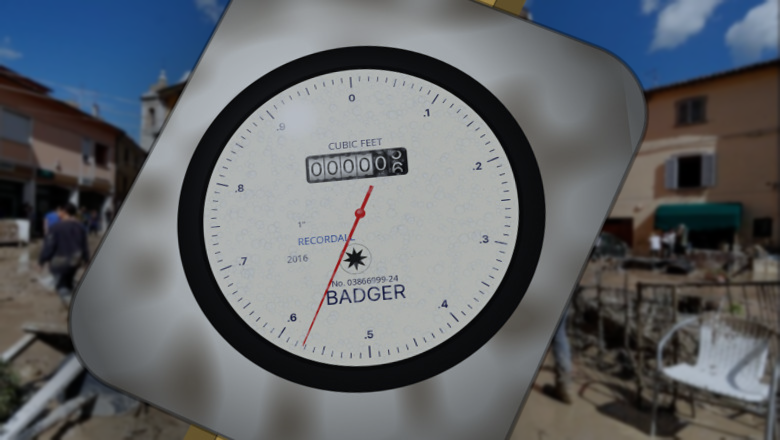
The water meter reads 5.57; ft³
